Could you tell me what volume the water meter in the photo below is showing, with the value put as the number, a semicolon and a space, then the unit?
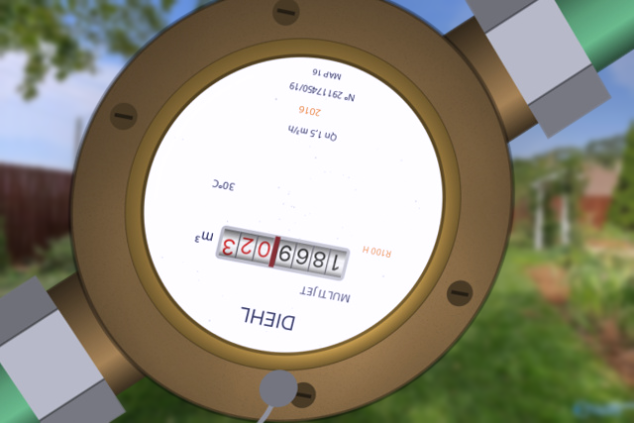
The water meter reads 1869.023; m³
